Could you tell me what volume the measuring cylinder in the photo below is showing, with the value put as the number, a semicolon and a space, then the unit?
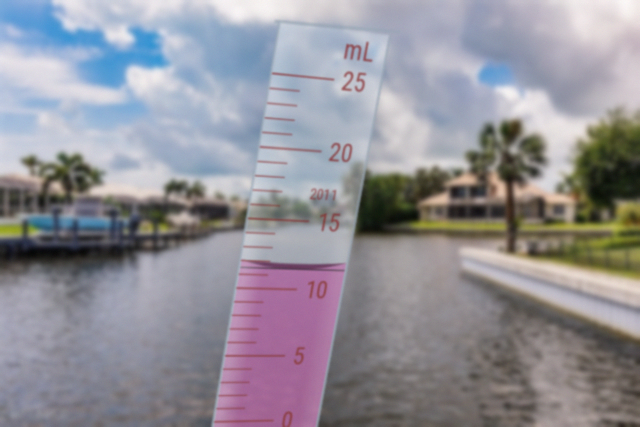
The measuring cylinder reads 11.5; mL
